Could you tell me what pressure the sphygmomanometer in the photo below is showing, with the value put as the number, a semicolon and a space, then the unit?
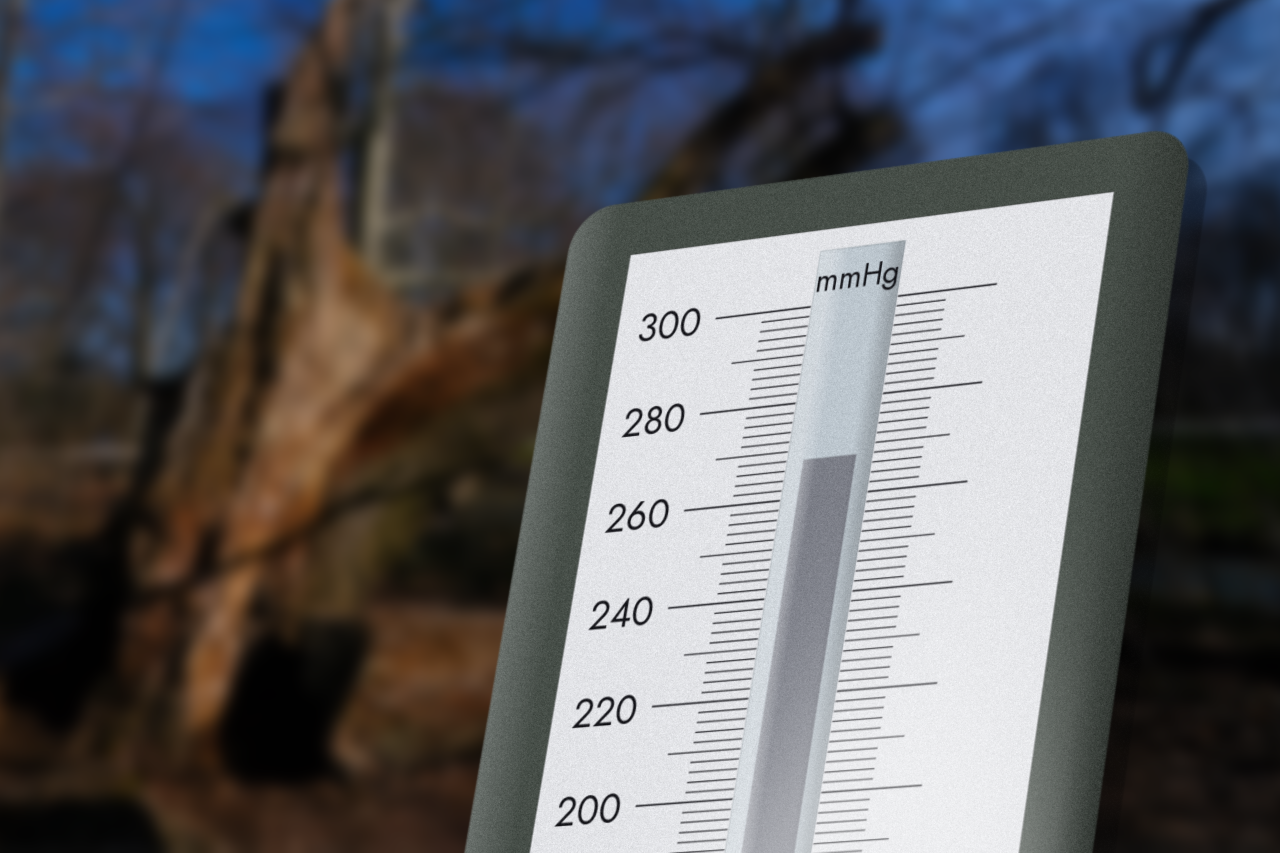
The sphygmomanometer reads 268; mmHg
